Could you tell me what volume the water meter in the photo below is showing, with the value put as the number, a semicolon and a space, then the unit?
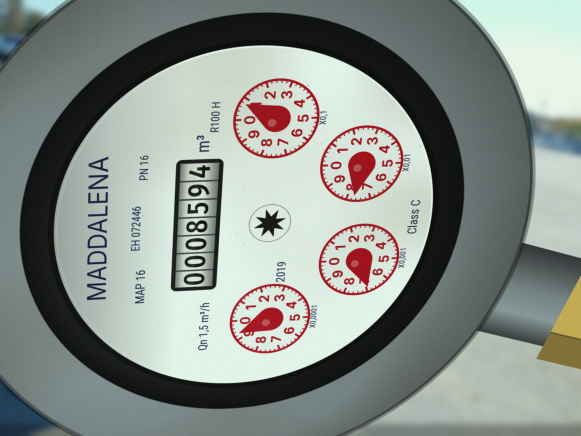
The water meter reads 8594.0769; m³
